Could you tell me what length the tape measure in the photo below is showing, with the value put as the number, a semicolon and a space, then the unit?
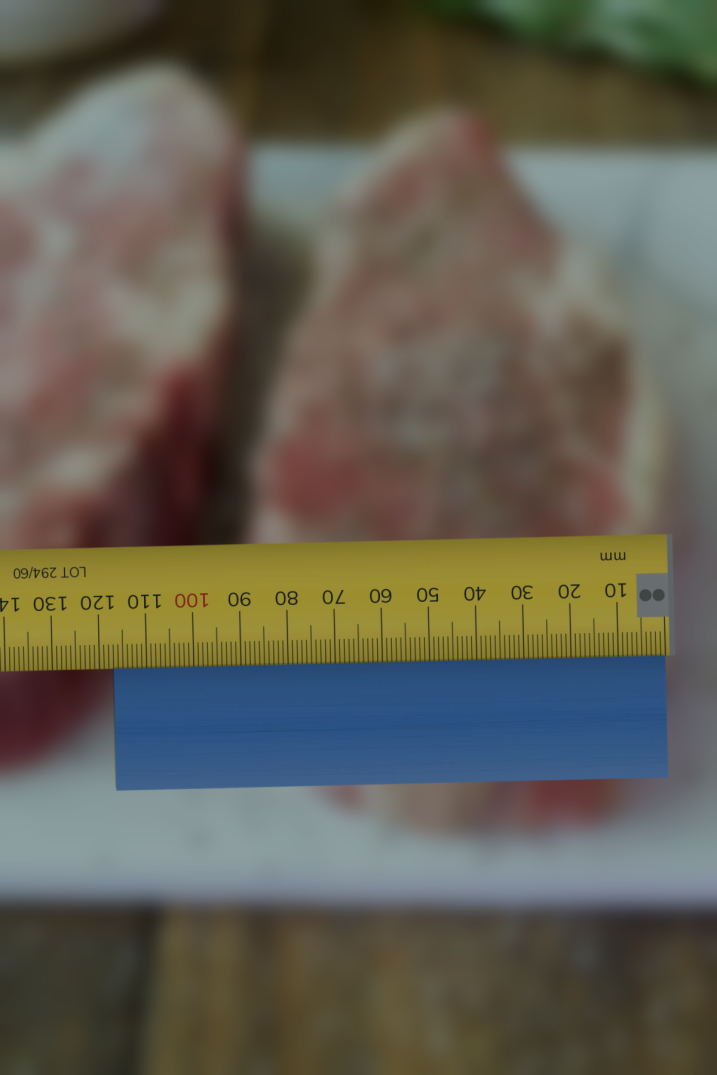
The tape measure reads 117; mm
